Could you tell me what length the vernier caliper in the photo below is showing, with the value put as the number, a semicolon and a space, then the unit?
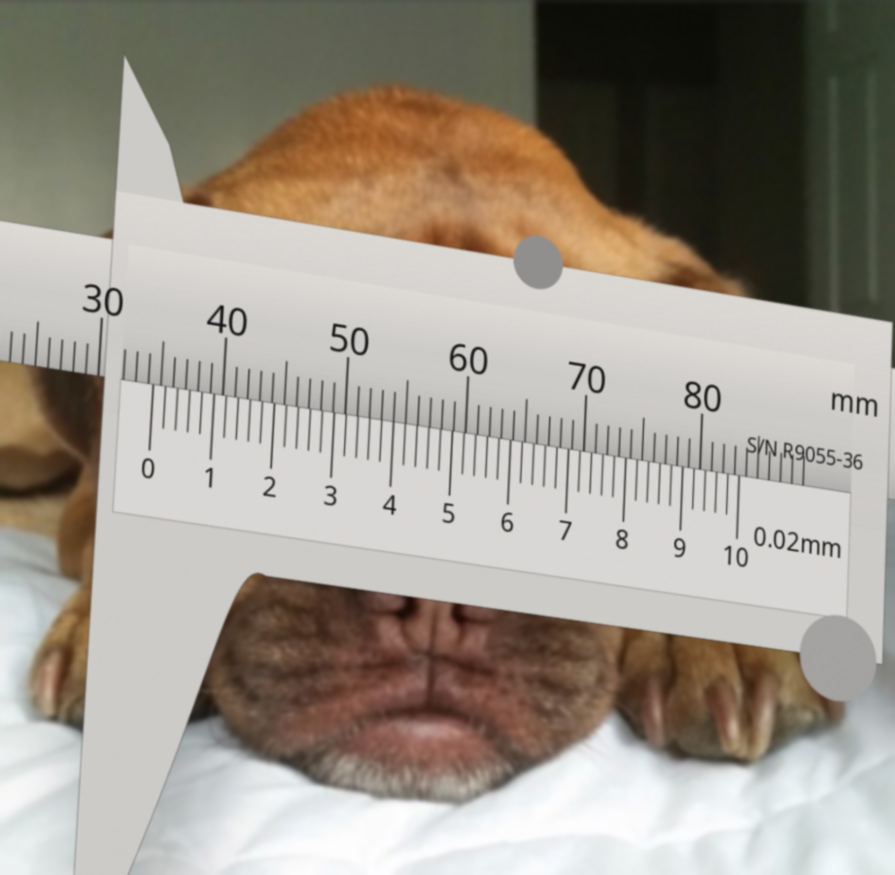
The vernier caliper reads 34.4; mm
